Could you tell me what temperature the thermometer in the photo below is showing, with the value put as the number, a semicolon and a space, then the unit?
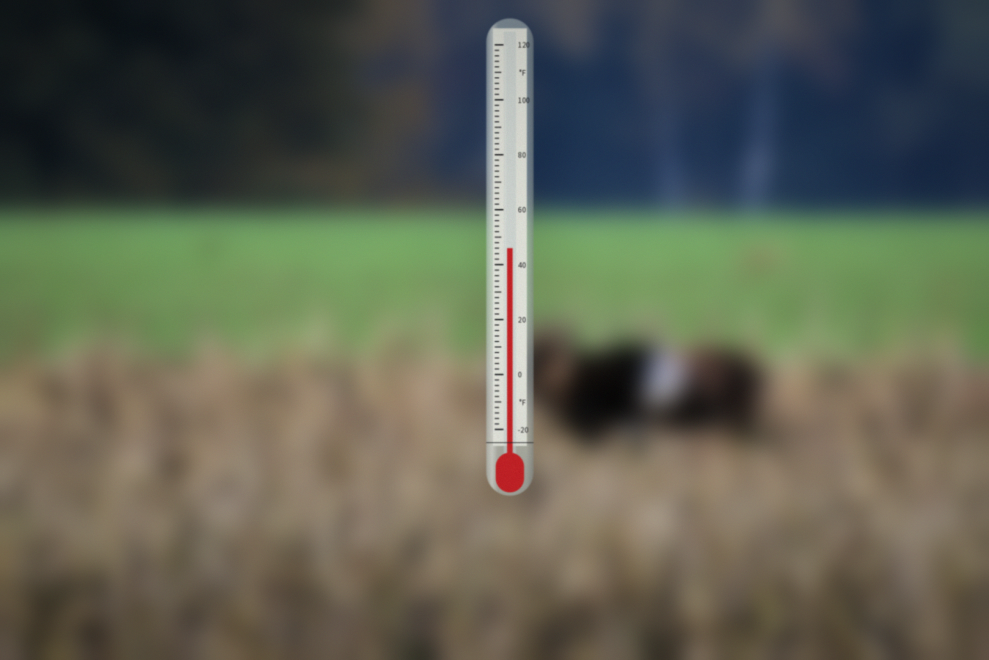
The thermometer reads 46; °F
